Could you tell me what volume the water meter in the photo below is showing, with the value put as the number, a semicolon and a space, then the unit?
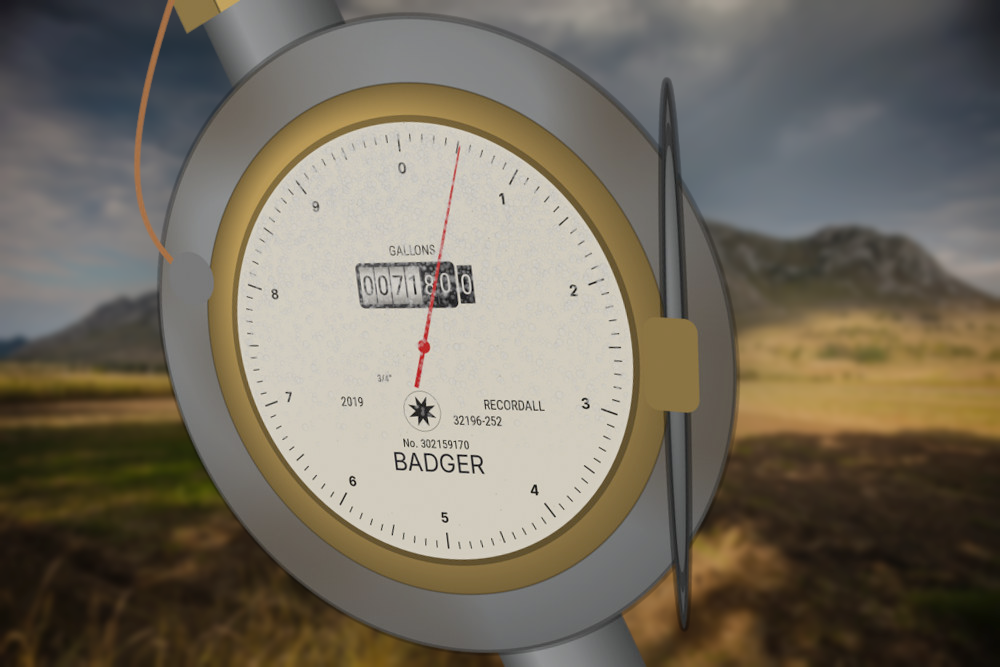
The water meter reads 71800.5; gal
